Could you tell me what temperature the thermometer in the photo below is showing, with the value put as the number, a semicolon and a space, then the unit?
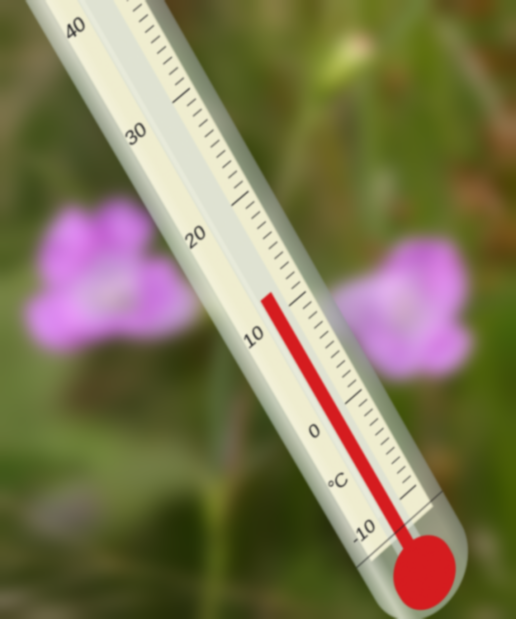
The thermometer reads 12; °C
